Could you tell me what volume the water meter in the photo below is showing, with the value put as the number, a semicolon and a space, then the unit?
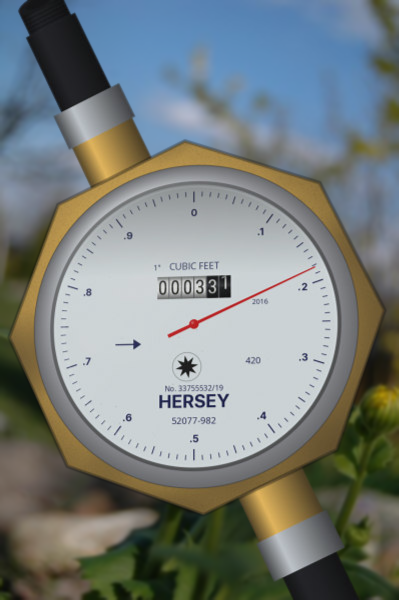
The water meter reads 331.18; ft³
